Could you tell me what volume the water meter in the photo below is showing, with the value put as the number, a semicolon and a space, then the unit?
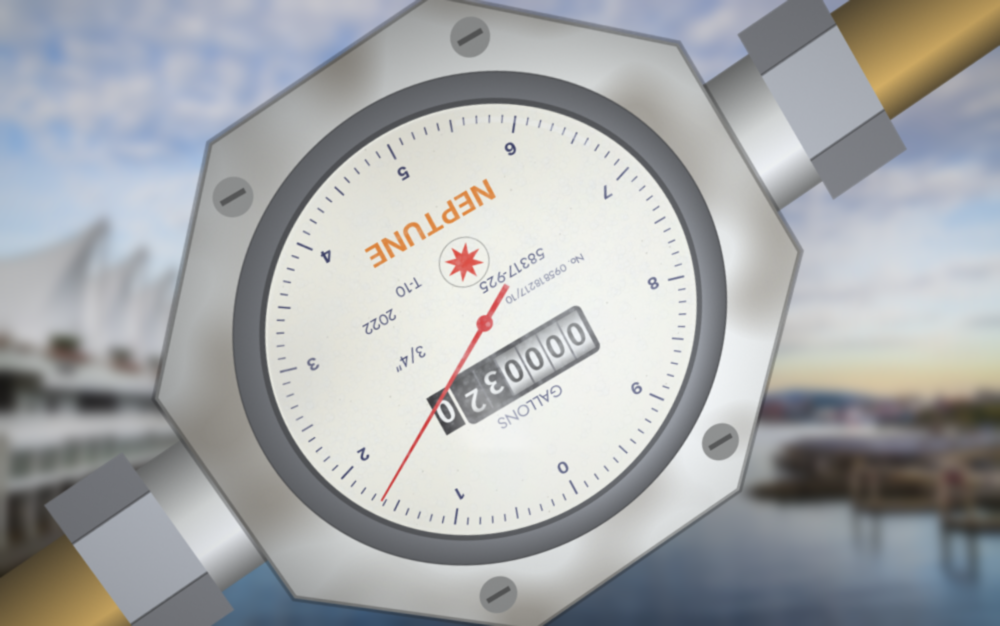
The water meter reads 321.6; gal
